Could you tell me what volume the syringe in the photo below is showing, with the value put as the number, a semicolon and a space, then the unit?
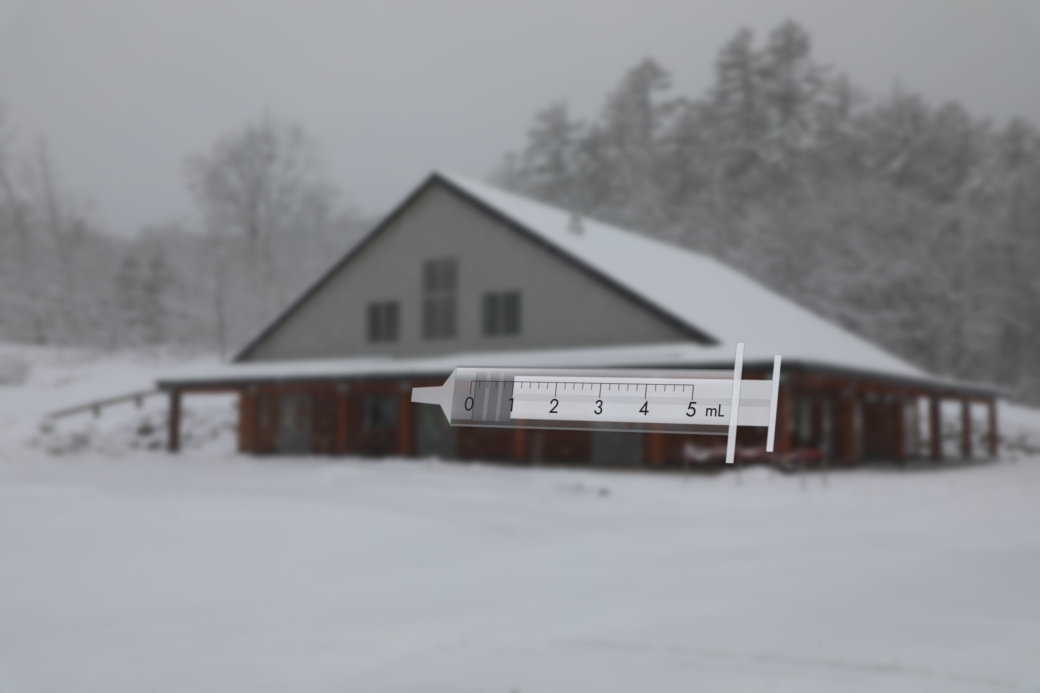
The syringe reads 0.1; mL
